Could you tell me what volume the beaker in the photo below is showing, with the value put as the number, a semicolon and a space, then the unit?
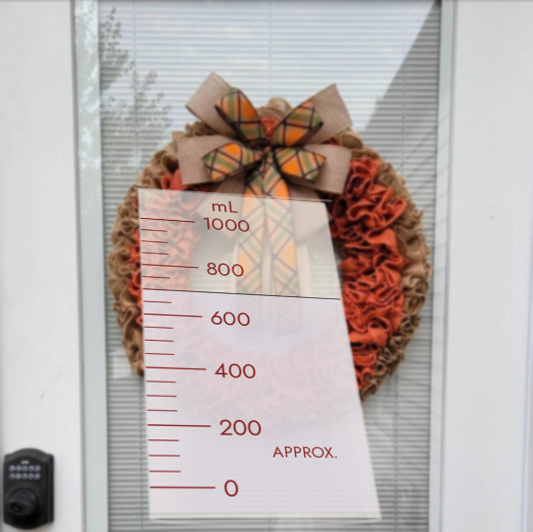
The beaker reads 700; mL
